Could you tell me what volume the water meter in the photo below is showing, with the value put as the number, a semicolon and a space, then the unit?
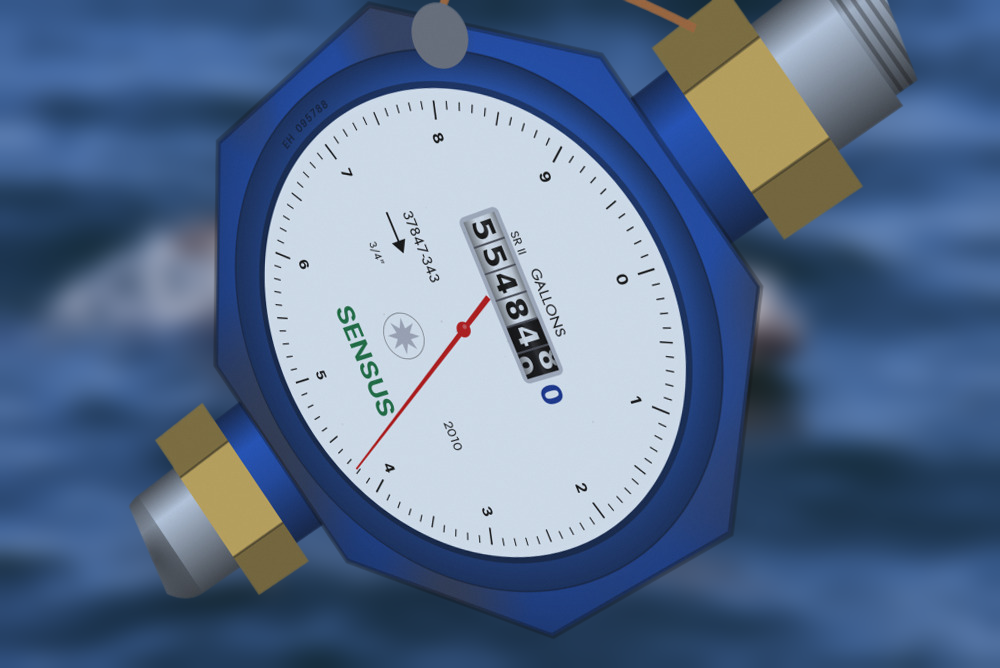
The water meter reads 5548484.2; gal
